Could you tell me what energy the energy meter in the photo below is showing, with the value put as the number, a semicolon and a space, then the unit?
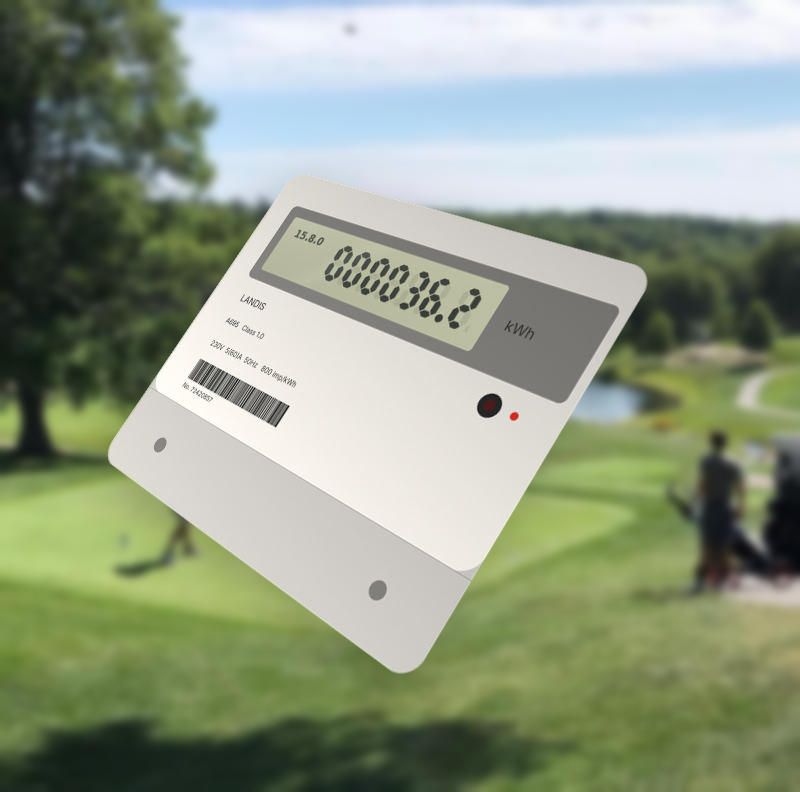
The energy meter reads 36.2; kWh
